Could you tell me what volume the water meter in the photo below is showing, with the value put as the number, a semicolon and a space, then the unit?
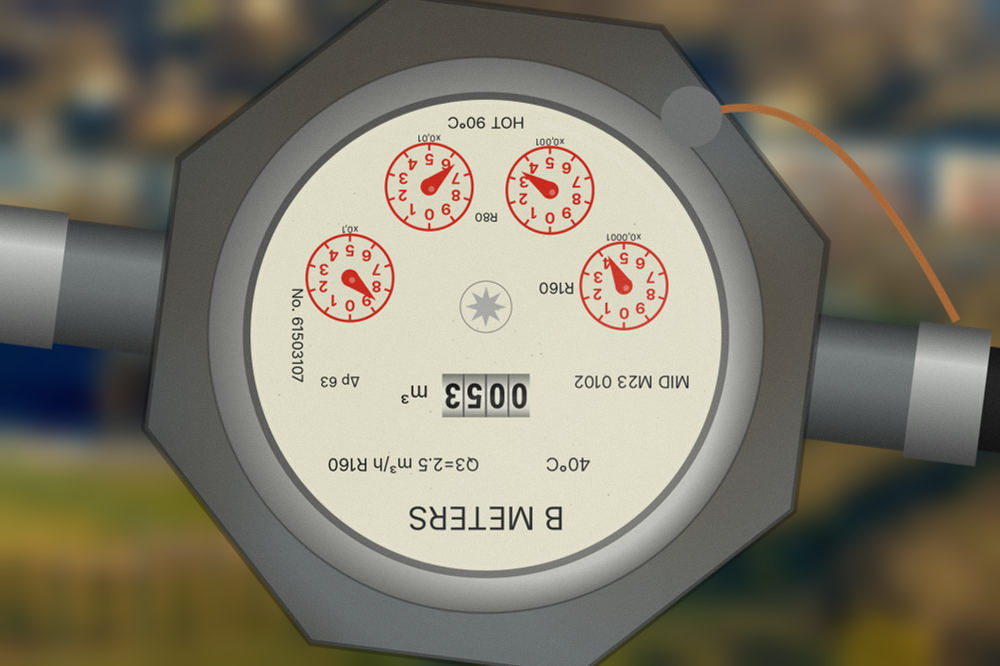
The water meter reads 53.8634; m³
